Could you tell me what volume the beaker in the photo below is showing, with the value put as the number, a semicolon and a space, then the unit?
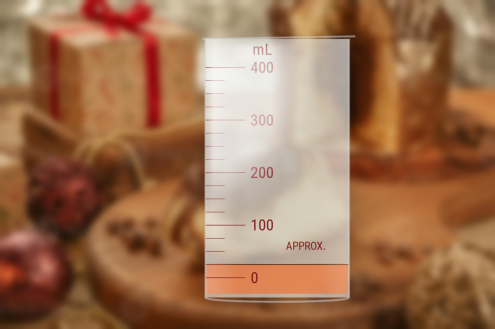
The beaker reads 25; mL
